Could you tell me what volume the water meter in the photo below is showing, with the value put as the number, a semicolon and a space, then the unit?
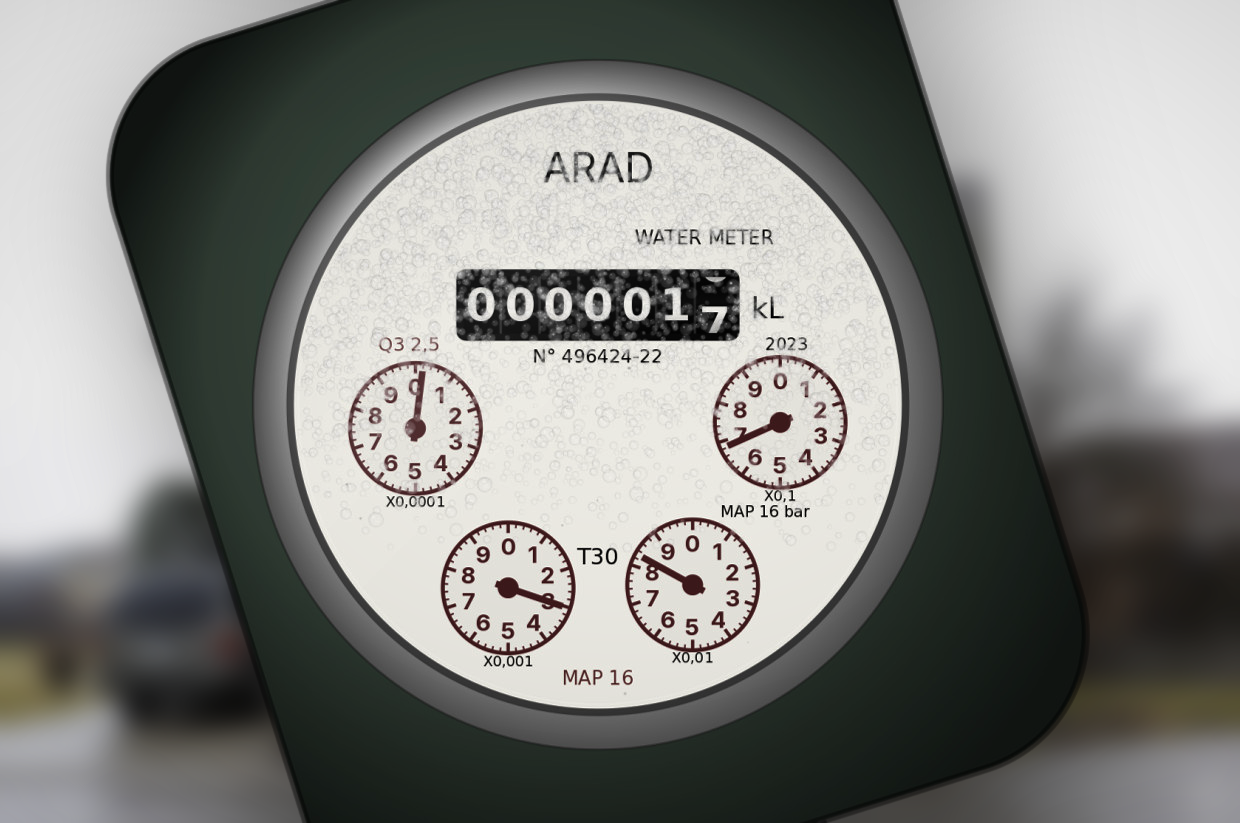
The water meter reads 16.6830; kL
